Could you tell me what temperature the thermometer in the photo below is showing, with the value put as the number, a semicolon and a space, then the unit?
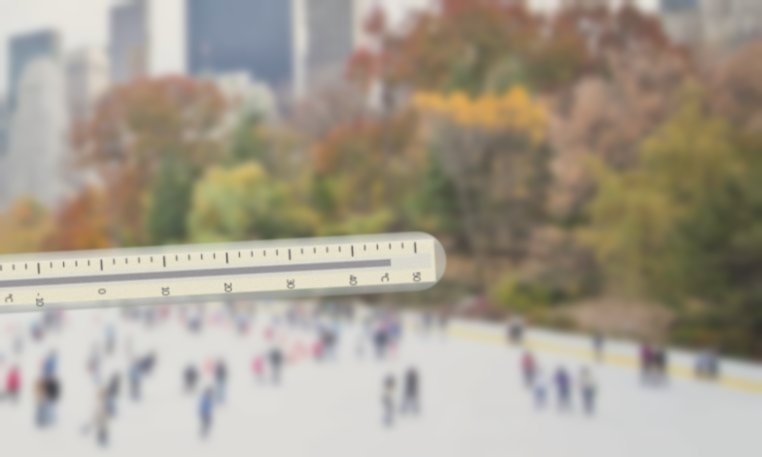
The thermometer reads 46; °C
